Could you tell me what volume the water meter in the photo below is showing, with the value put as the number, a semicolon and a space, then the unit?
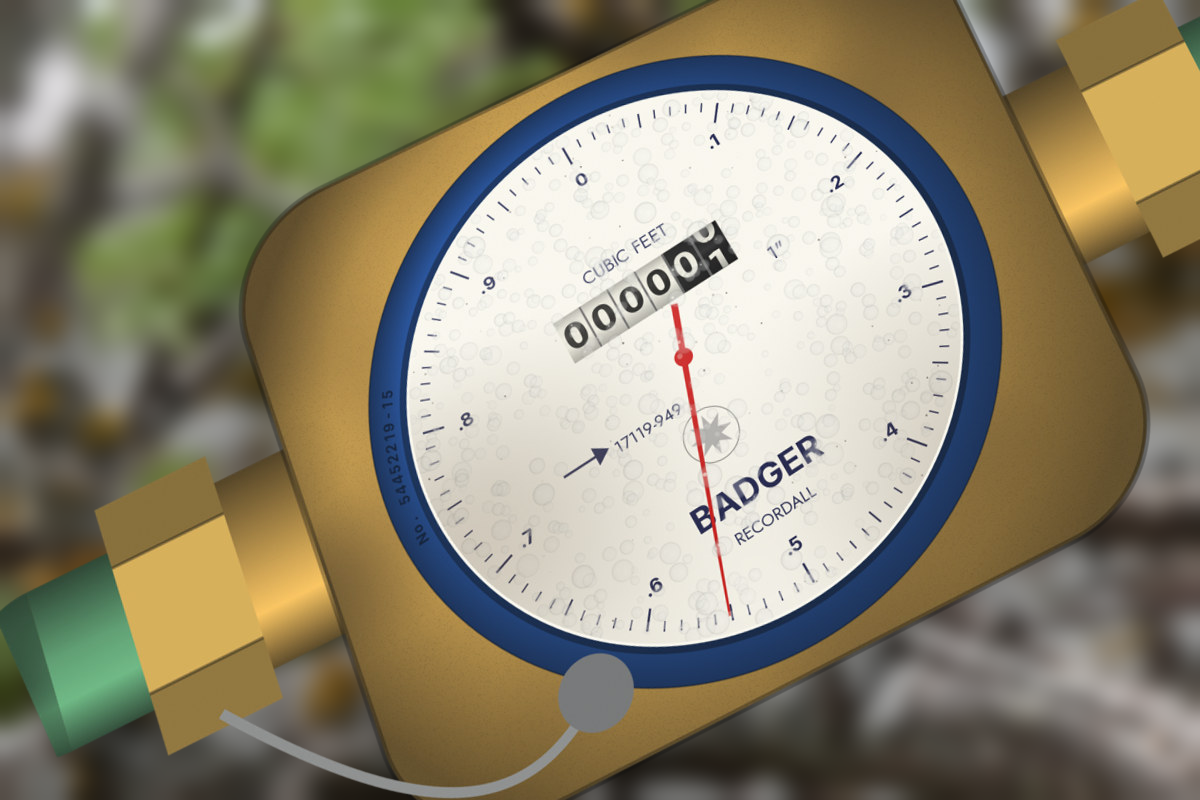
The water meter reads 0.55; ft³
